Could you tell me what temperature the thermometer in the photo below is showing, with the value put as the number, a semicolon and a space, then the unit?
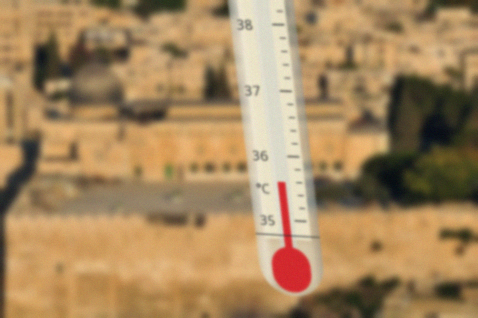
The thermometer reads 35.6; °C
